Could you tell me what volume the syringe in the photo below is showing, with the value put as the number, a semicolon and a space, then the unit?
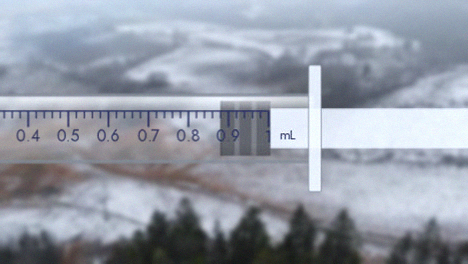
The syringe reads 0.88; mL
